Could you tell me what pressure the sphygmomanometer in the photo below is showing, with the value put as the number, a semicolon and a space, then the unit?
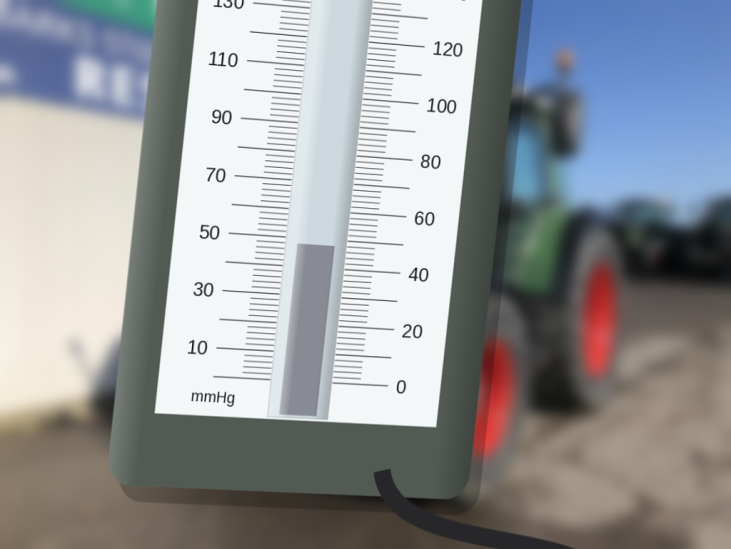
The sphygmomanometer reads 48; mmHg
